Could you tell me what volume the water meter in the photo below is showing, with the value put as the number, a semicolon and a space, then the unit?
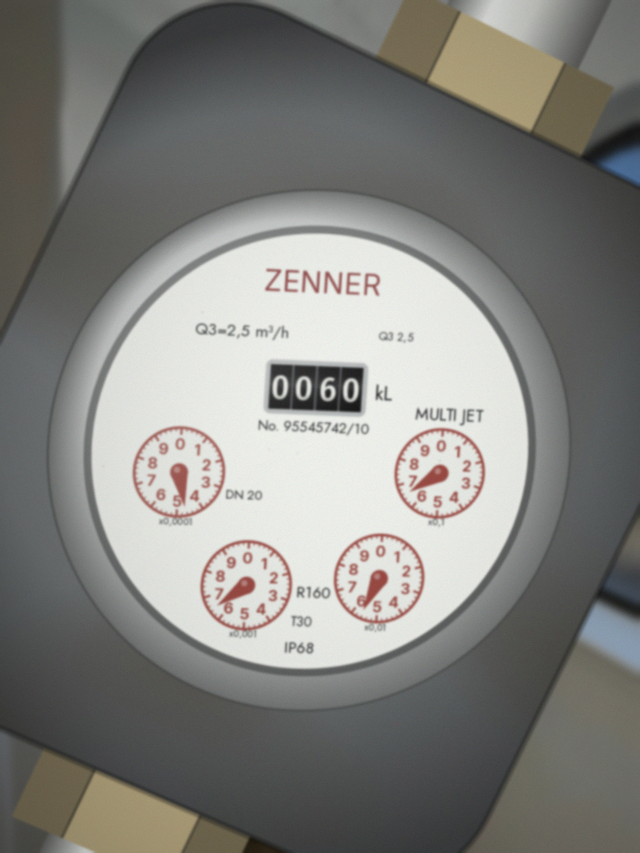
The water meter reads 60.6564; kL
